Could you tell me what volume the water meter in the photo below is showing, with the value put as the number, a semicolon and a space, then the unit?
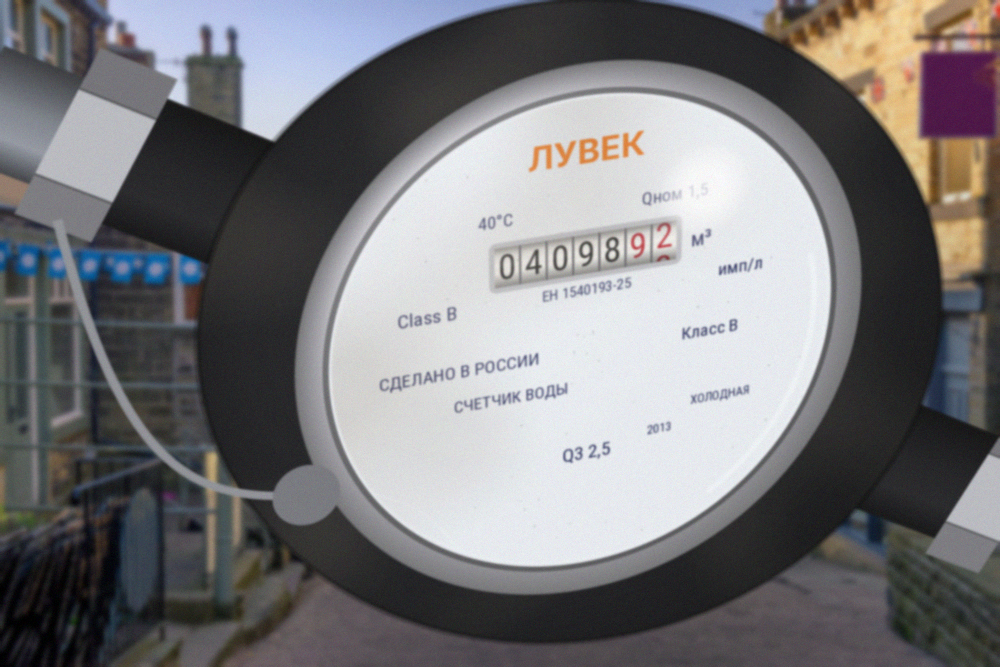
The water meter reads 4098.92; m³
